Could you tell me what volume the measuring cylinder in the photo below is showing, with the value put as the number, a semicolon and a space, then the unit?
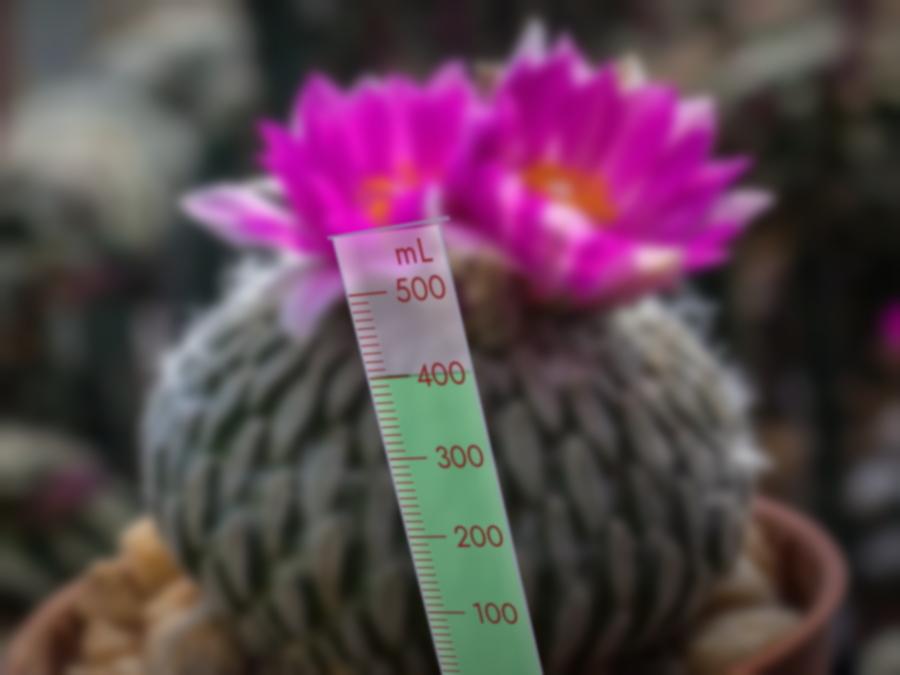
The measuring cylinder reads 400; mL
